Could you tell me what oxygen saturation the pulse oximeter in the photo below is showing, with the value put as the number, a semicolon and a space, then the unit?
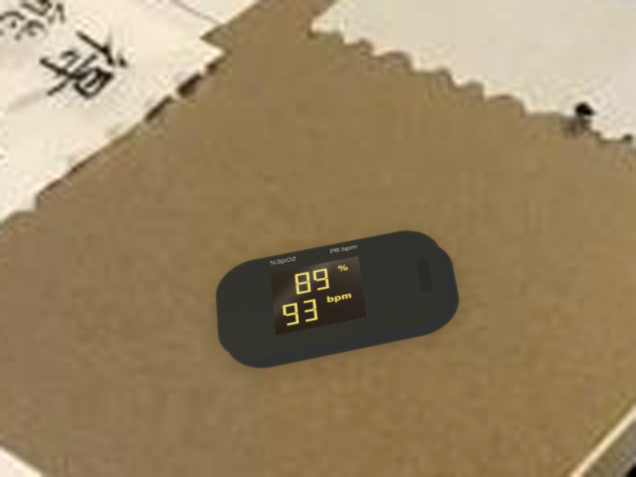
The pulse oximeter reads 89; %
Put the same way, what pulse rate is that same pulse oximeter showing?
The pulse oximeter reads 93; bpm
